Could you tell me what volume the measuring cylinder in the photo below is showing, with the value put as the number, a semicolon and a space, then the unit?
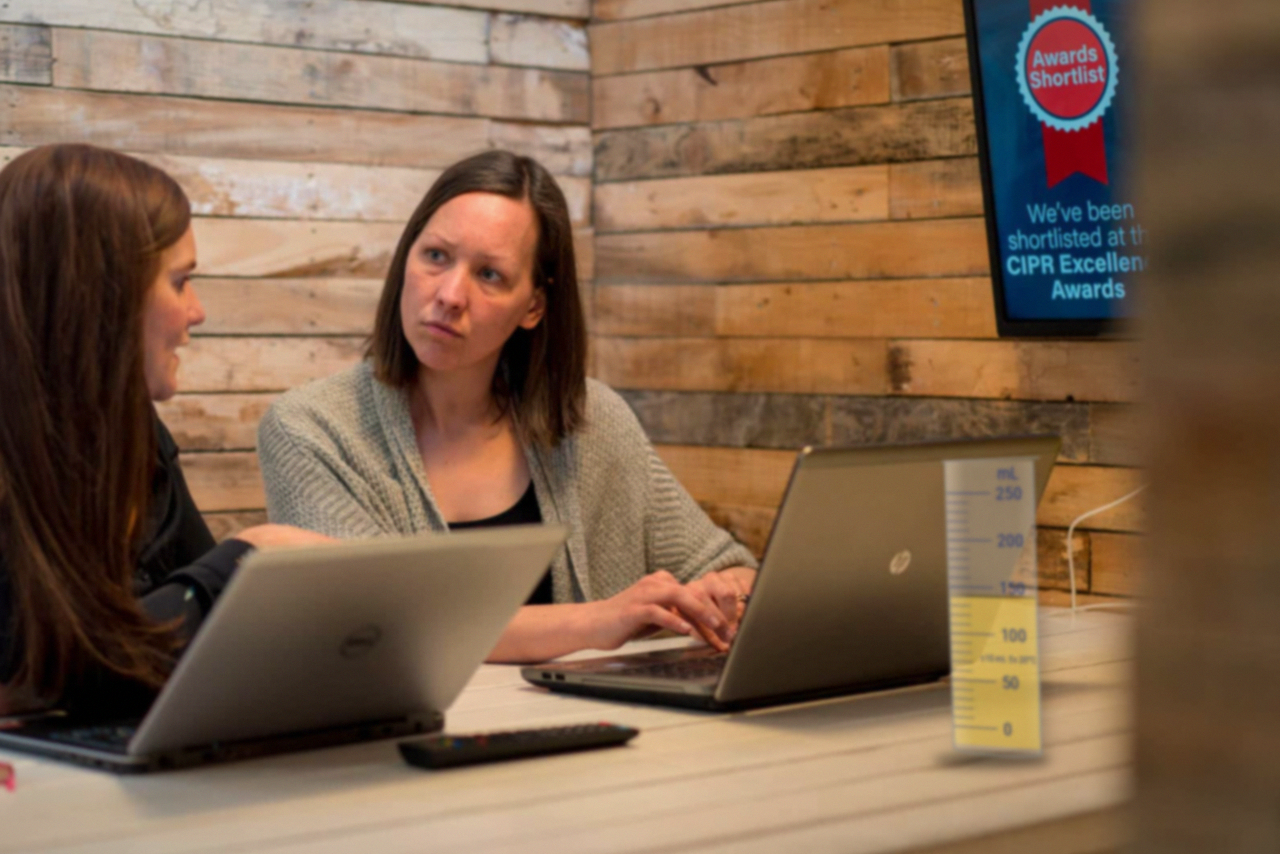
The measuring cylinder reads 140; mL
